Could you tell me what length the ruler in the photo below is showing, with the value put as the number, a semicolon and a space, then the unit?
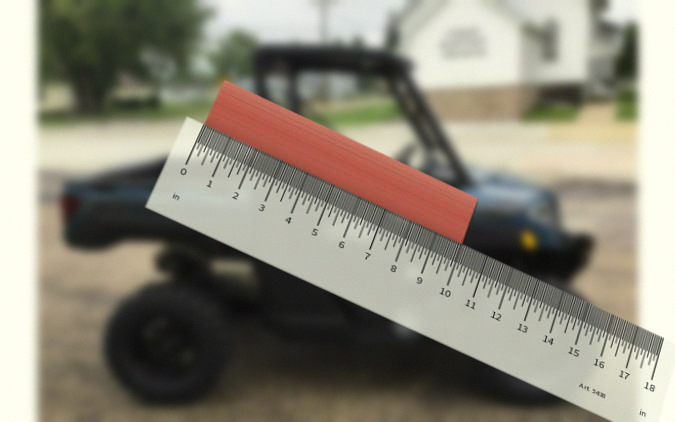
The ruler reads 10; in
